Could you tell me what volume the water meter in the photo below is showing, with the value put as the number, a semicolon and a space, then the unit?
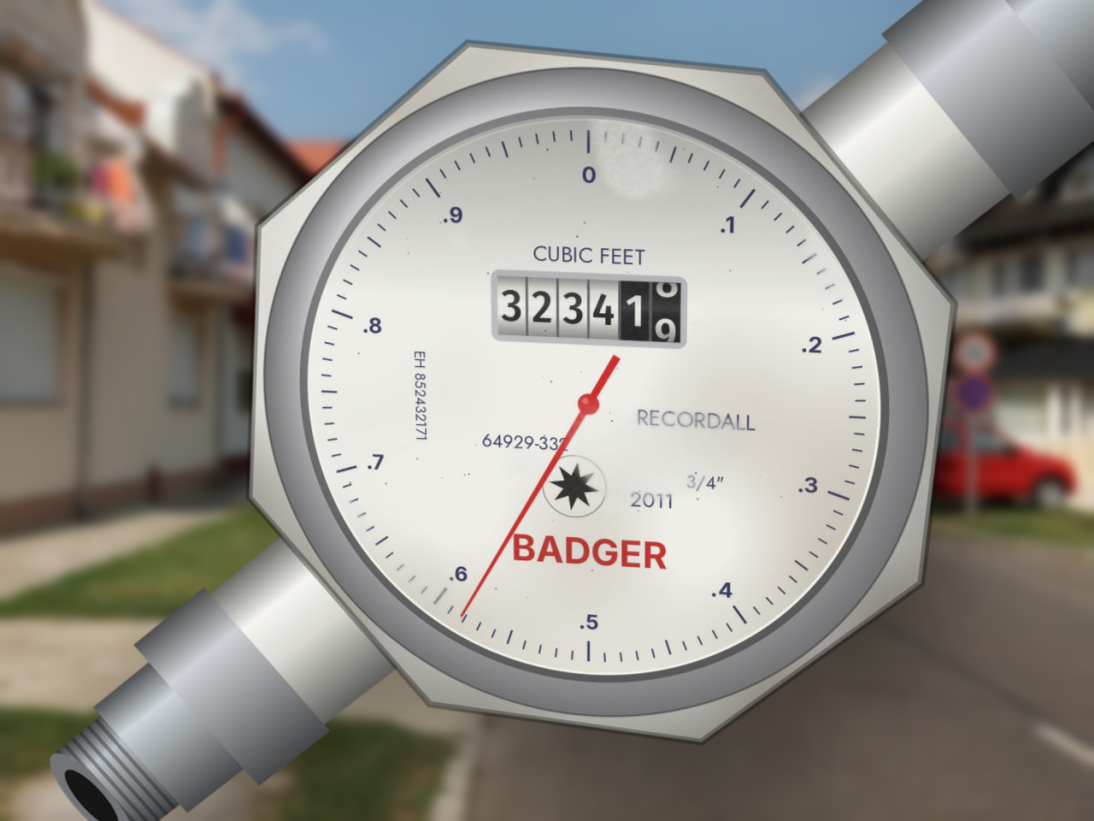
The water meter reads 323418.58; ft³
